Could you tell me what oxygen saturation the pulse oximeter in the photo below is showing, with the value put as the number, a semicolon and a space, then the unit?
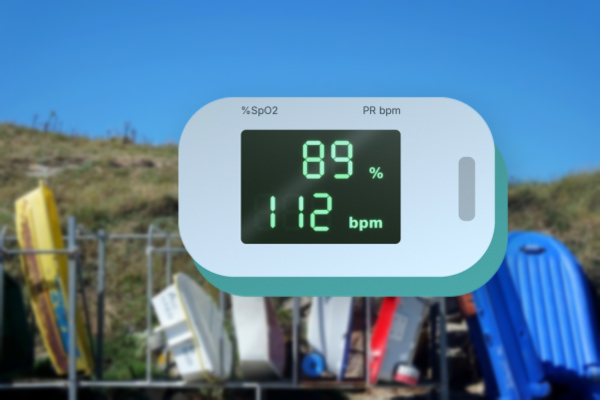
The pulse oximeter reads 89; %
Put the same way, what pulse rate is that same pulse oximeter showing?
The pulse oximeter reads 112; bpm
